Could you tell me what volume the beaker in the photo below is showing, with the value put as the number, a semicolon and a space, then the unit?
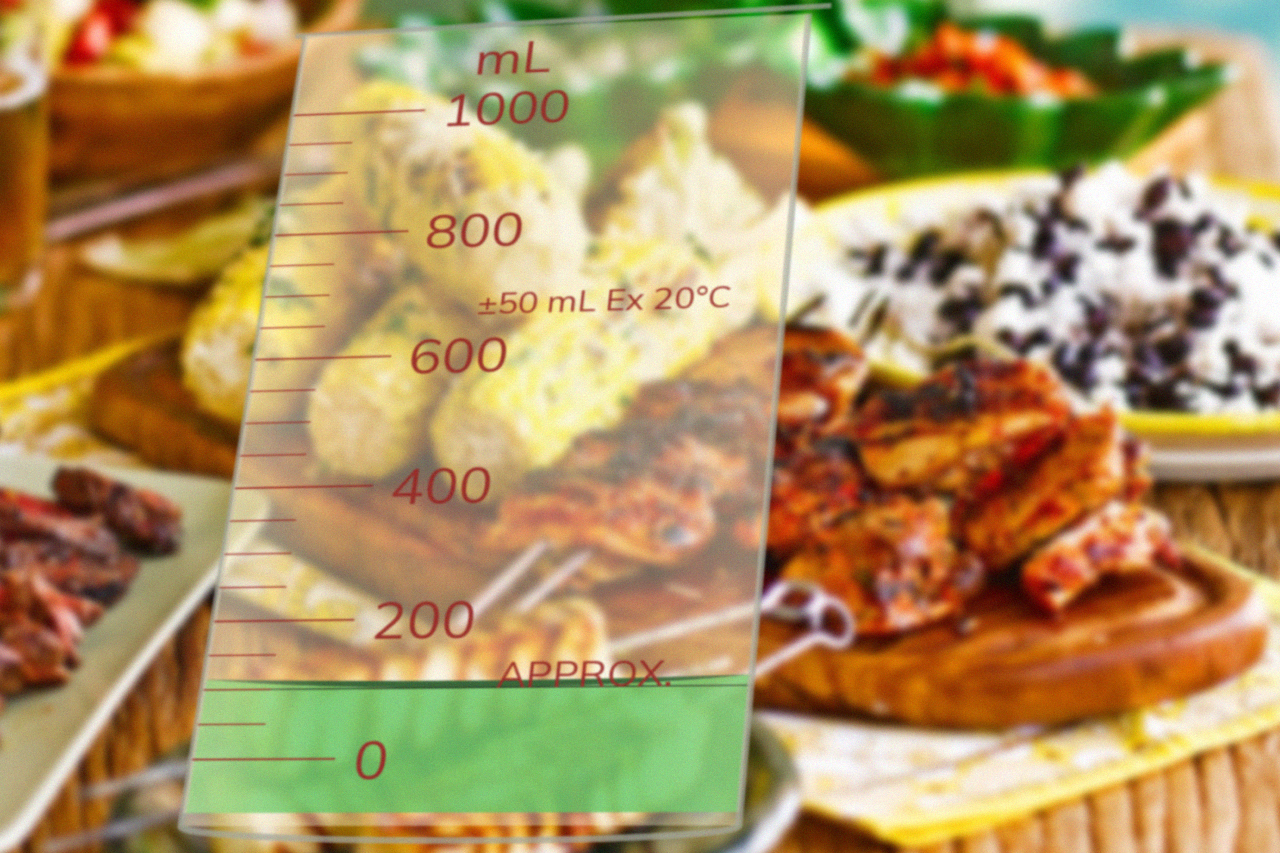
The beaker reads 100; mL
